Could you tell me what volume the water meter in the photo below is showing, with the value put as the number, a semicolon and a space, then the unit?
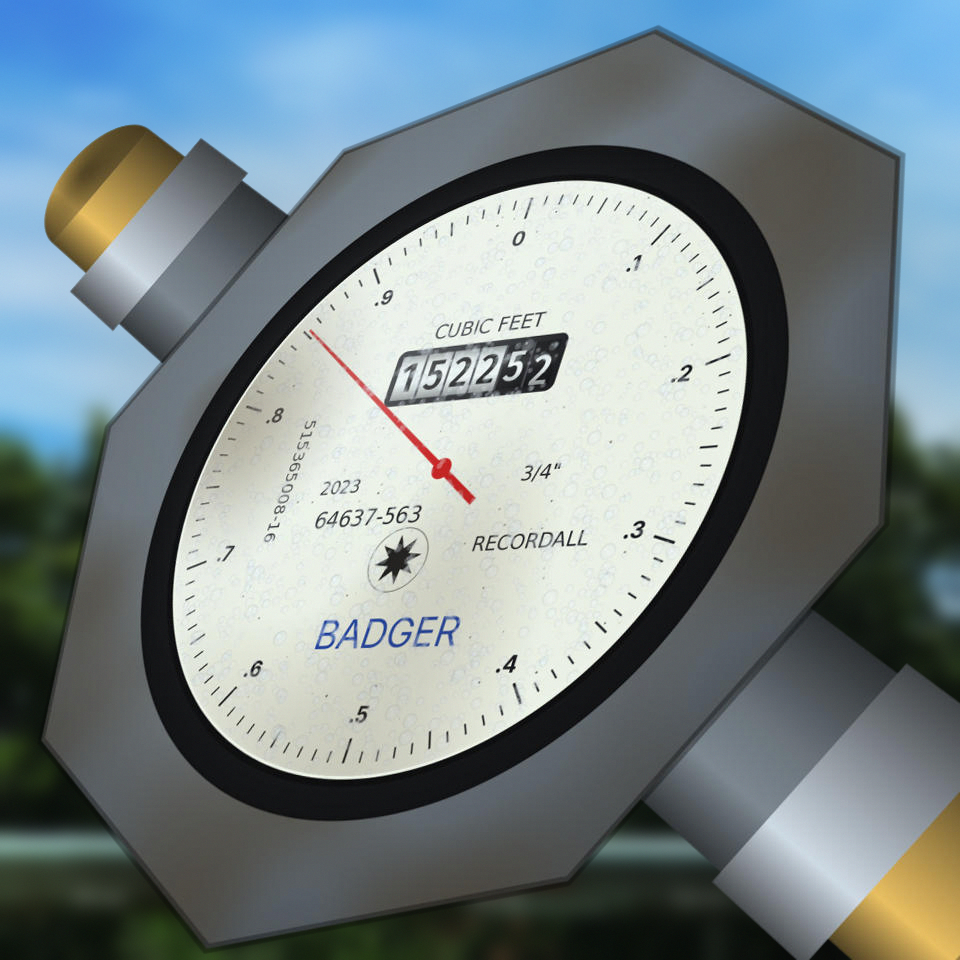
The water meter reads 152251.85; ft³
